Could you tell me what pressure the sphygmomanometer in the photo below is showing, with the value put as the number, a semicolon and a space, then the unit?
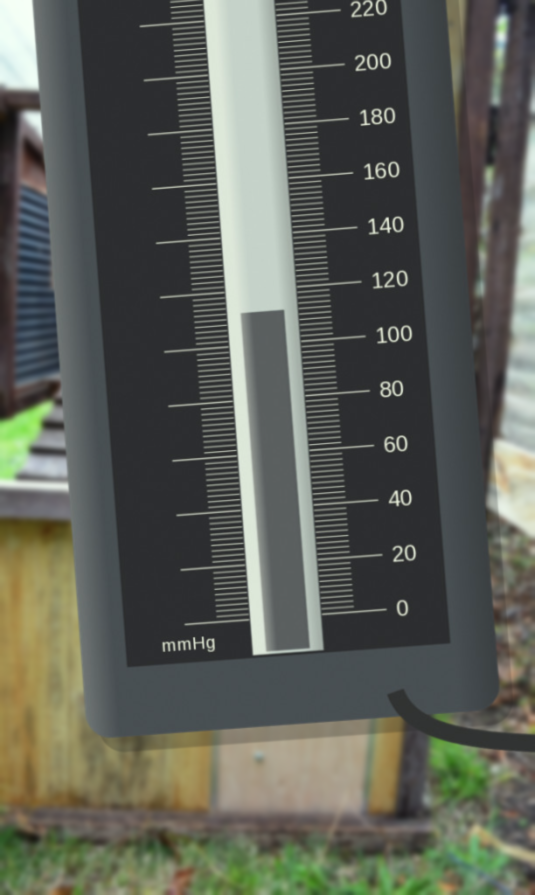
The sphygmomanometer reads 112; mmHg
